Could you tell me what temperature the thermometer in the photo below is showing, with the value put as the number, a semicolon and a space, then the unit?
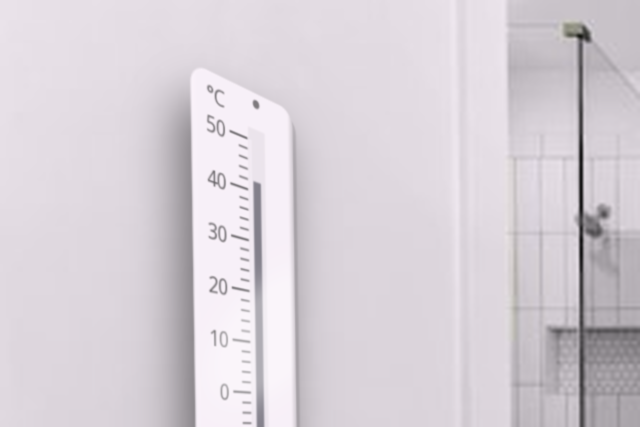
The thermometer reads 42; °C
